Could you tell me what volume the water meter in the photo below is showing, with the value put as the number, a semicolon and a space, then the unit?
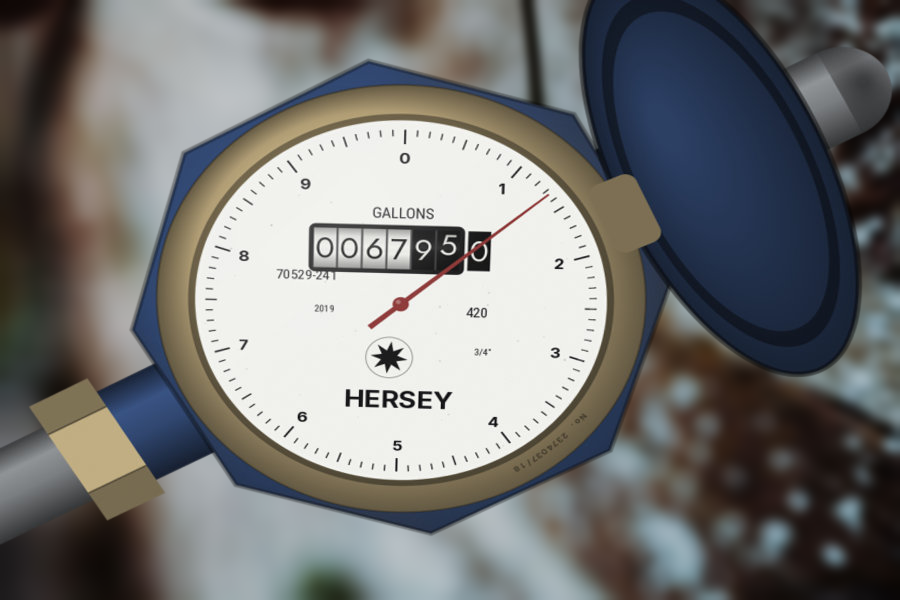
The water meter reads 67951.3; gal
